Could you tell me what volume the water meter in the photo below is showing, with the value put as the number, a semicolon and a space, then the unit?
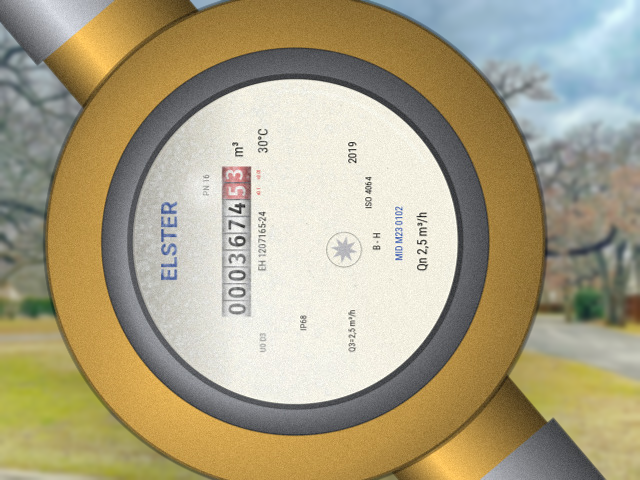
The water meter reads 3674.53; m³
